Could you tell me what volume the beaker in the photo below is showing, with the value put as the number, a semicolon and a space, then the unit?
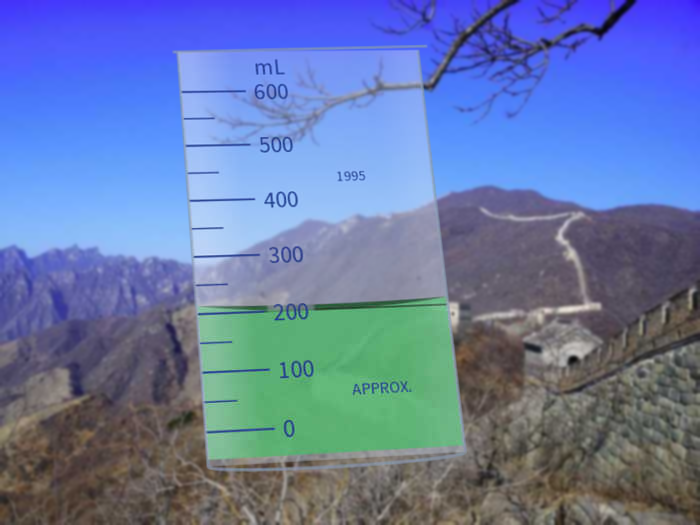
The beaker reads 200; mL
